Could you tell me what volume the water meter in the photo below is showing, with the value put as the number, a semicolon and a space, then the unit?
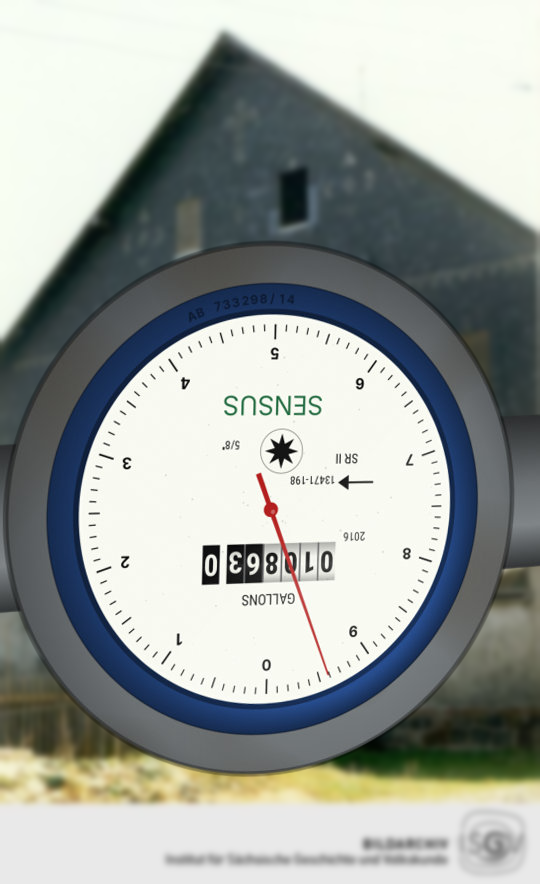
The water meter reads 108629.4; gal
